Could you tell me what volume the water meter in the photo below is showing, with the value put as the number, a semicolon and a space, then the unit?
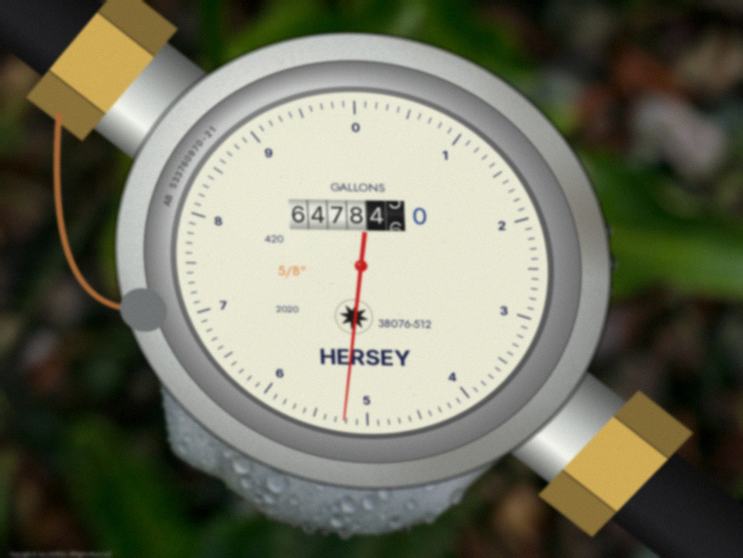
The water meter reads 6478455.2; gal
